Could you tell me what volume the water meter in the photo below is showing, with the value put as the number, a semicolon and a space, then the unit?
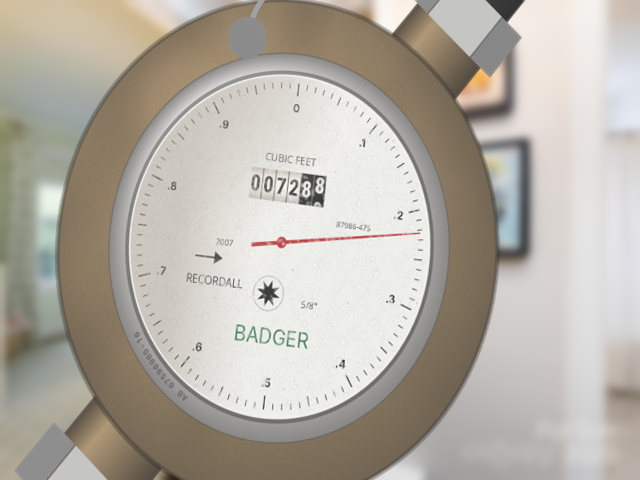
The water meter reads 7288.22; ft³
